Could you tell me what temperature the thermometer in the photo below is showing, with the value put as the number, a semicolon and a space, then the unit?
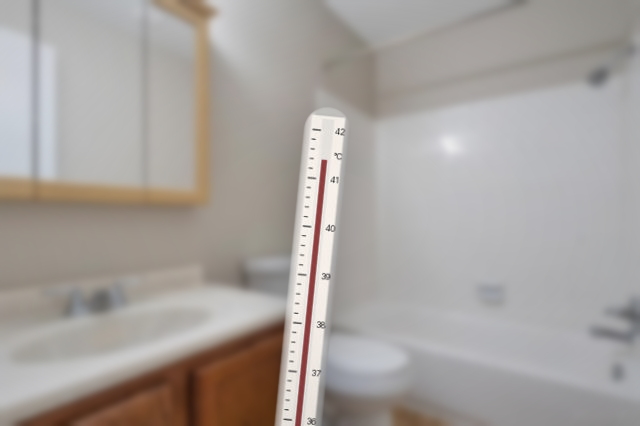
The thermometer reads 41.4; °C
